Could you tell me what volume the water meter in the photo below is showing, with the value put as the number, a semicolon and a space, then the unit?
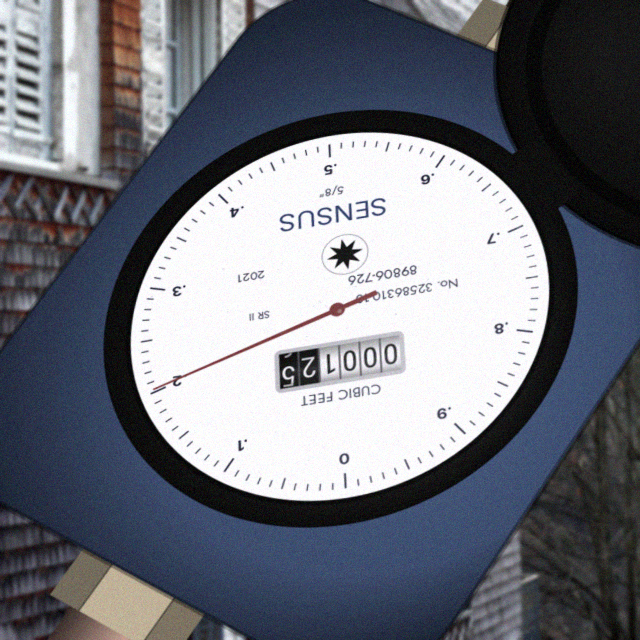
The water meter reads 125.20; ft³
